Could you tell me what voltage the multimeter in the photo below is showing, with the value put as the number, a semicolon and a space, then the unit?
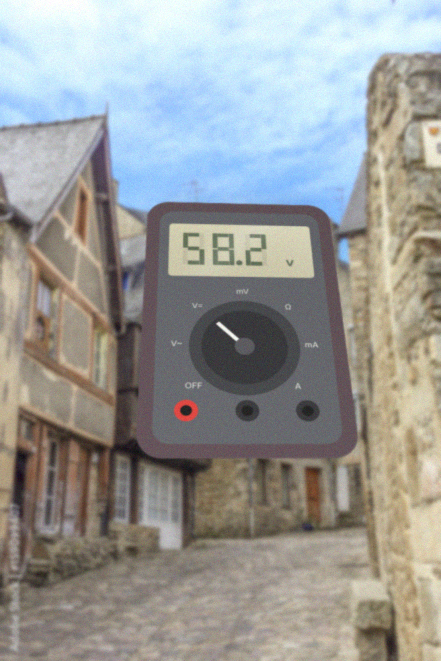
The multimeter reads 58.2; V
